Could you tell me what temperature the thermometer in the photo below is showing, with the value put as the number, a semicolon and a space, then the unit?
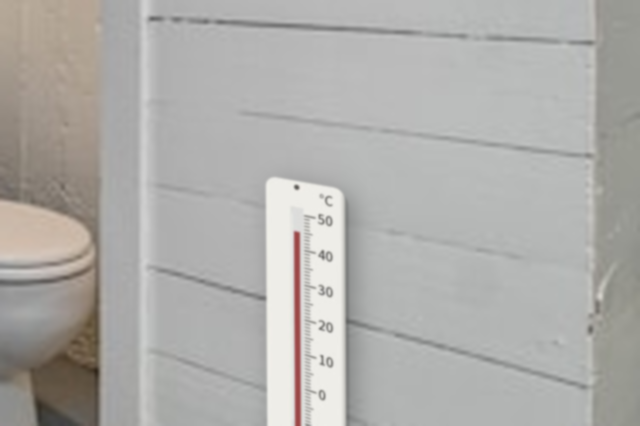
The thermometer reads 45; °C
